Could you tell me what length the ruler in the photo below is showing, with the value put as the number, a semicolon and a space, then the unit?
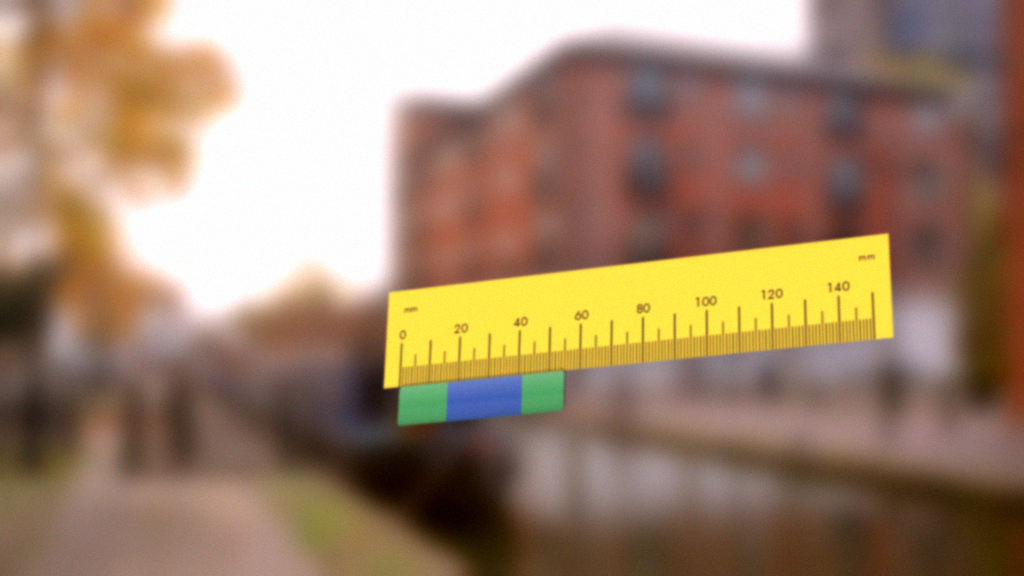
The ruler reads 55; mm
